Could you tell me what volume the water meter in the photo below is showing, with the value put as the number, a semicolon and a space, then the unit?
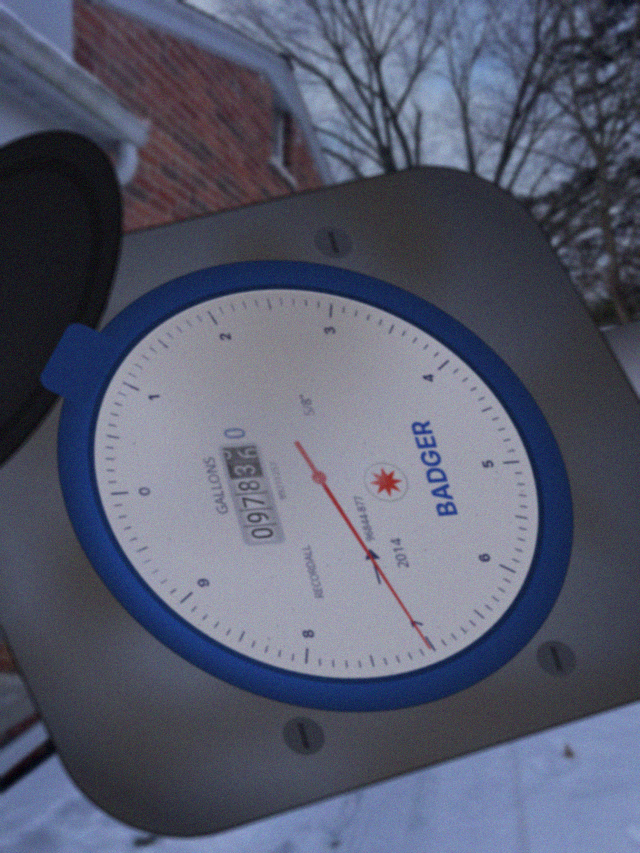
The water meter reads 978357.0; gal
